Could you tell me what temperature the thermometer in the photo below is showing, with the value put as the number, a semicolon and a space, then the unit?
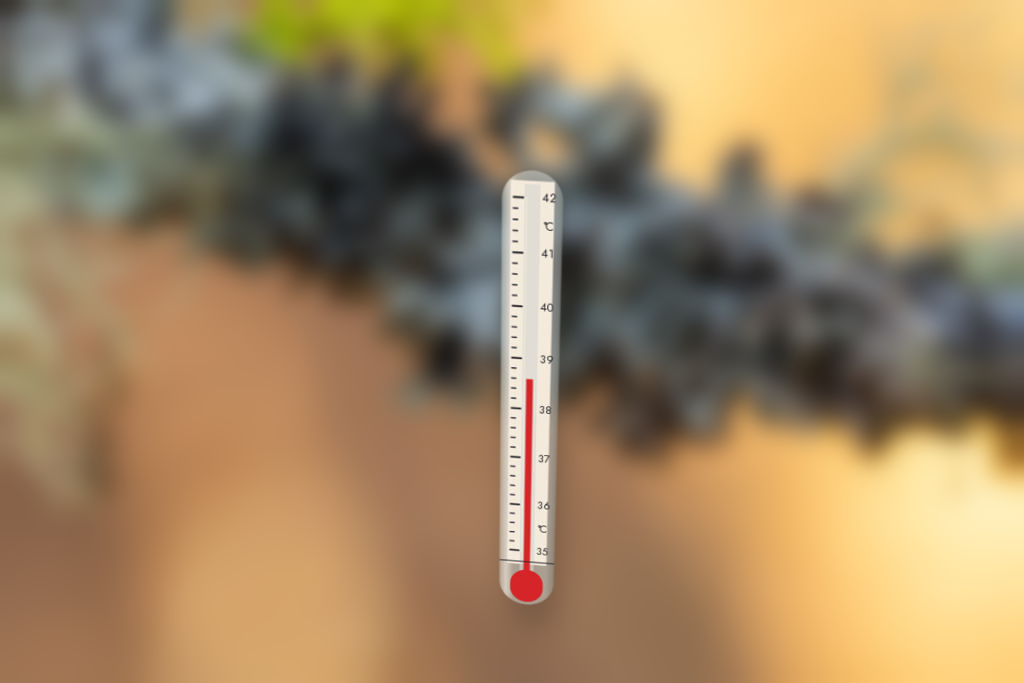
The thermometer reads 38.6; °C
